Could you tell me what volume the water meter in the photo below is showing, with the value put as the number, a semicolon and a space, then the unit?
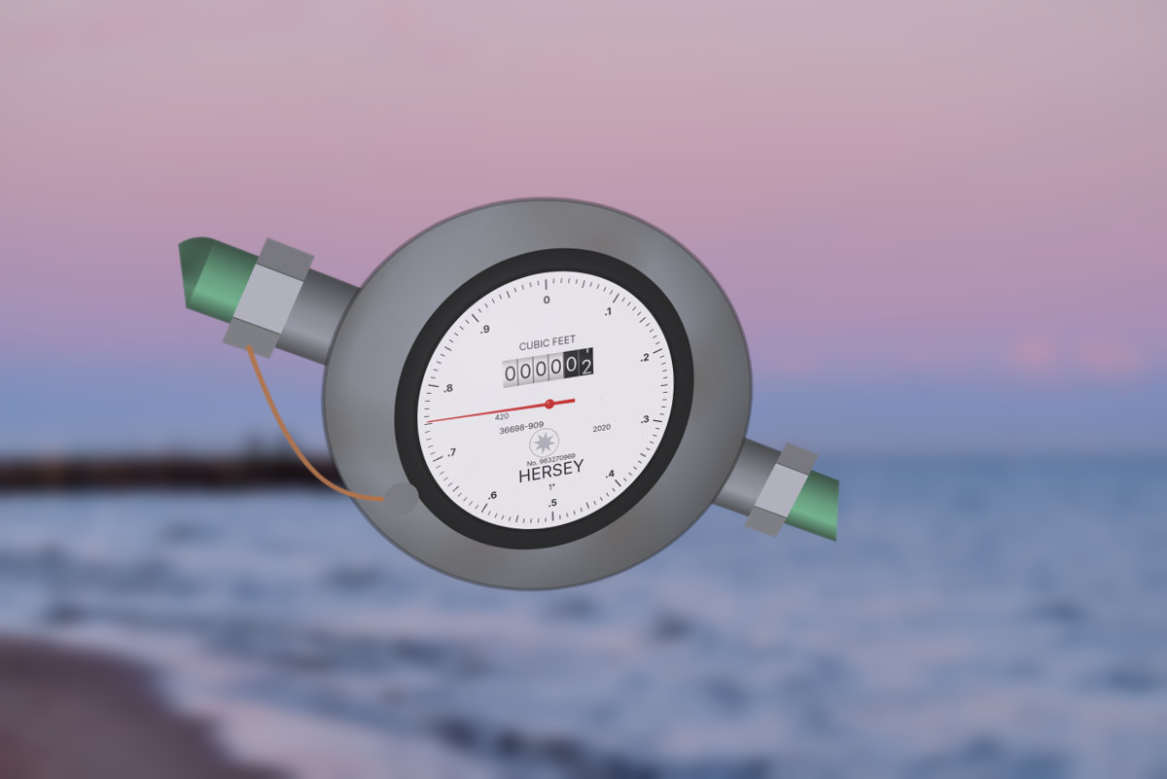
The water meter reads 1.75; ft³
